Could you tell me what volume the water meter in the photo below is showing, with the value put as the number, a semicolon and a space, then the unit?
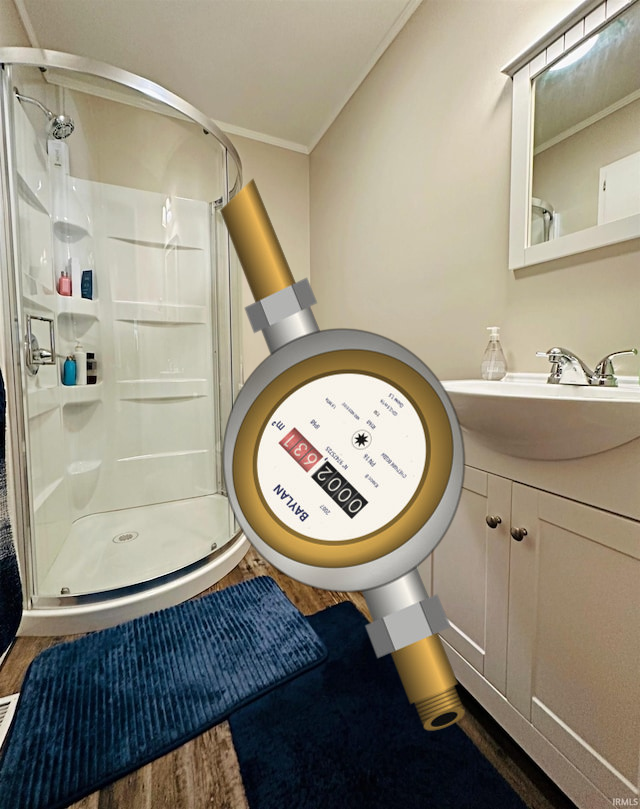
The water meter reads 2.631; m³
